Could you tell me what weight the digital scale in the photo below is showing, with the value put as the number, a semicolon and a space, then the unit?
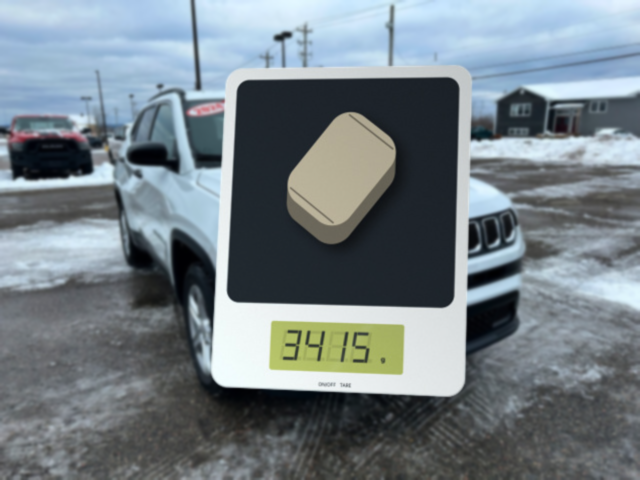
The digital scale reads 3415; g
